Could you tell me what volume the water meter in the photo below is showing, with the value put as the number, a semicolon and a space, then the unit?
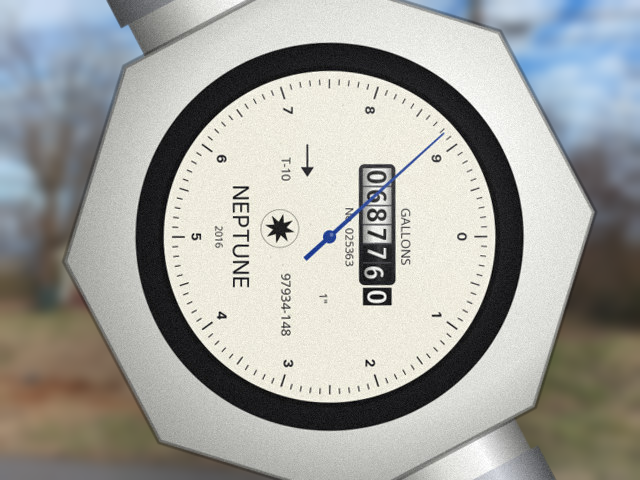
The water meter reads 687758.8; gal
